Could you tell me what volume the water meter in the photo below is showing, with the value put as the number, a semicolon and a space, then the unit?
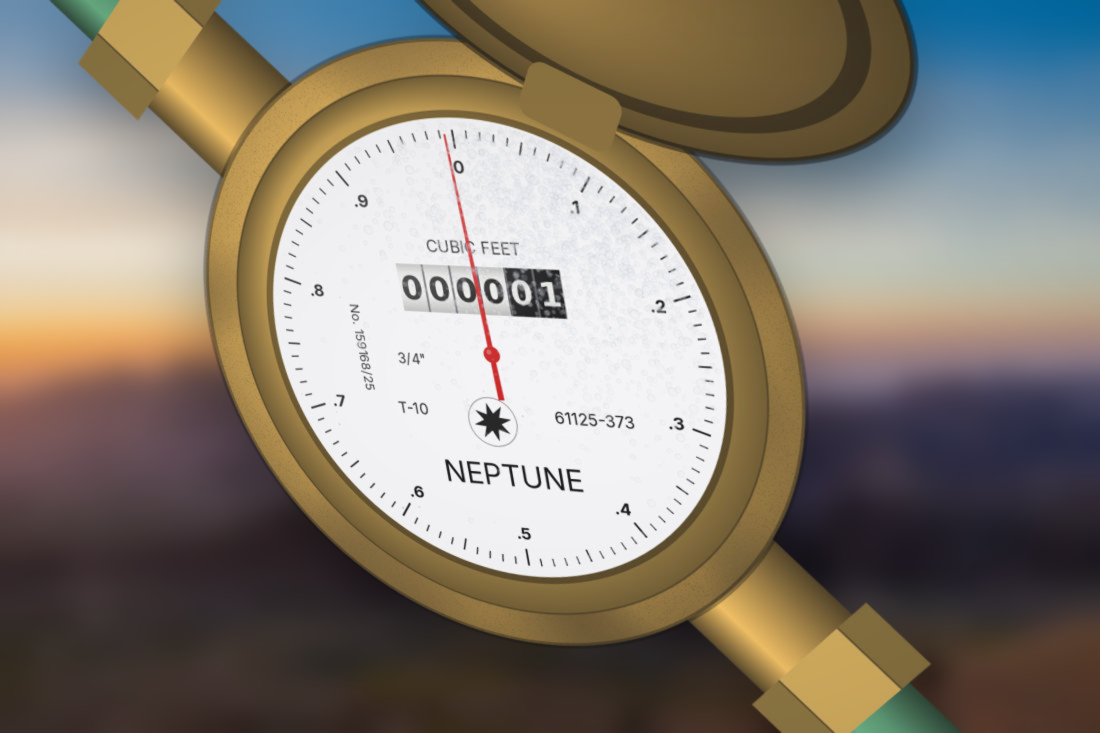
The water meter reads 0.99; ft³
